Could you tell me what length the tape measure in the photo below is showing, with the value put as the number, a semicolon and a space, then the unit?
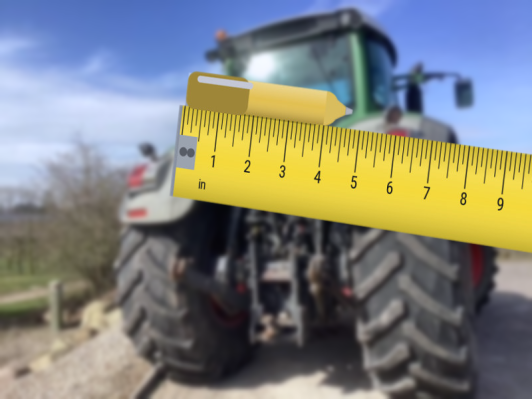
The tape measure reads 4.75; in
